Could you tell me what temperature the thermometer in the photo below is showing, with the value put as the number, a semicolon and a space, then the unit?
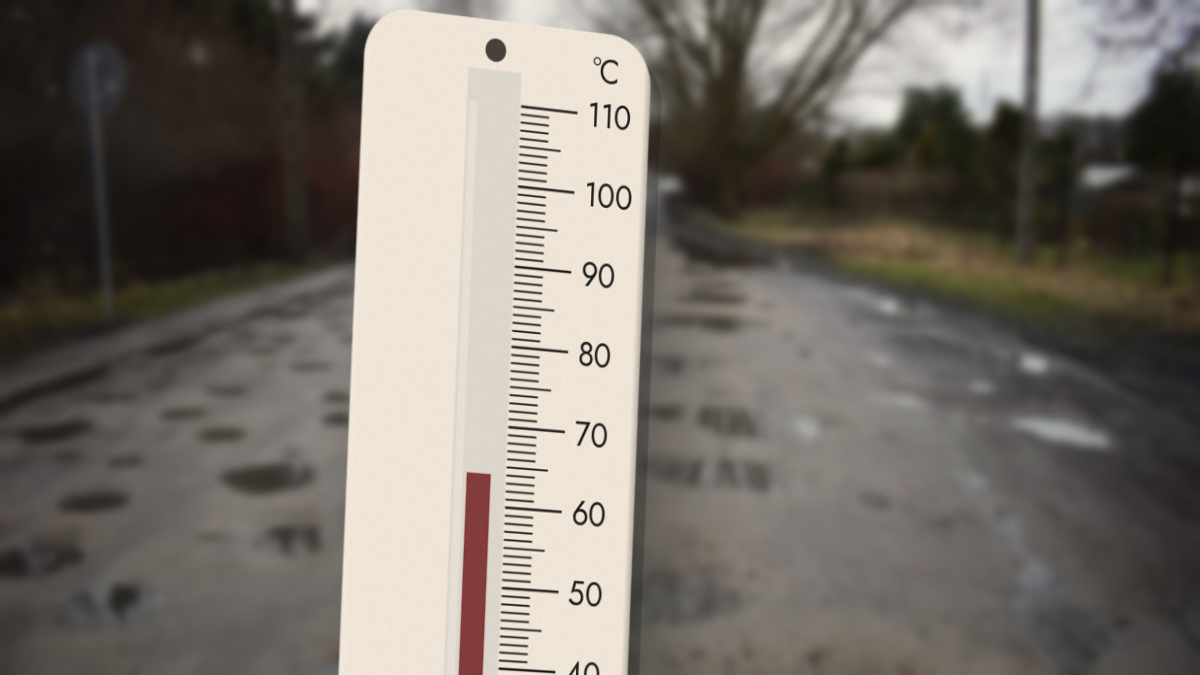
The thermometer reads 64; °C
